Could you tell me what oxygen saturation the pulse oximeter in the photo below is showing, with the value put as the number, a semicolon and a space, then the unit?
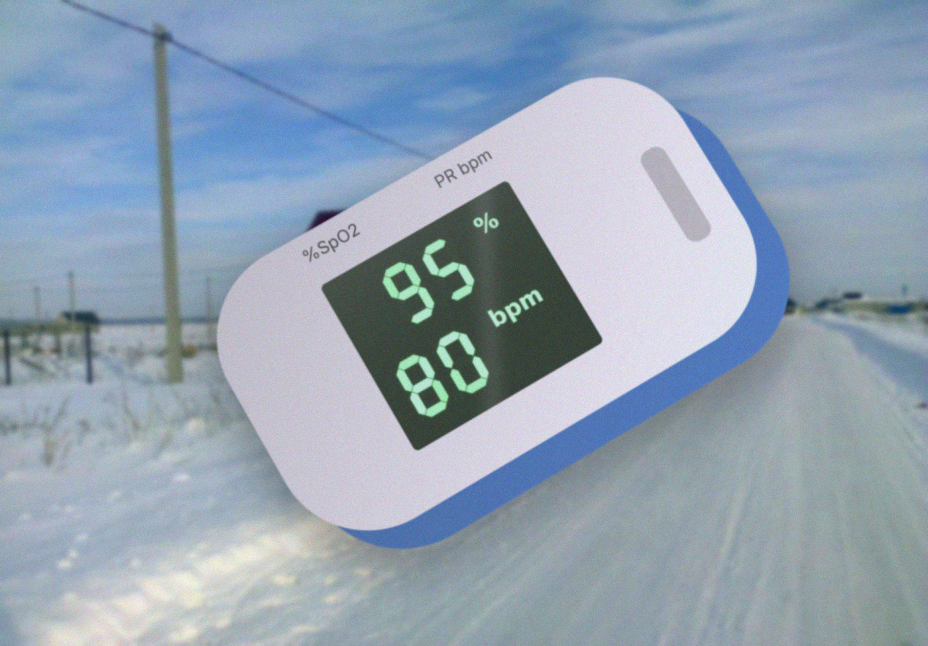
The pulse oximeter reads 95; %
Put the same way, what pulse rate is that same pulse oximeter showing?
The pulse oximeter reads 80; bpm
